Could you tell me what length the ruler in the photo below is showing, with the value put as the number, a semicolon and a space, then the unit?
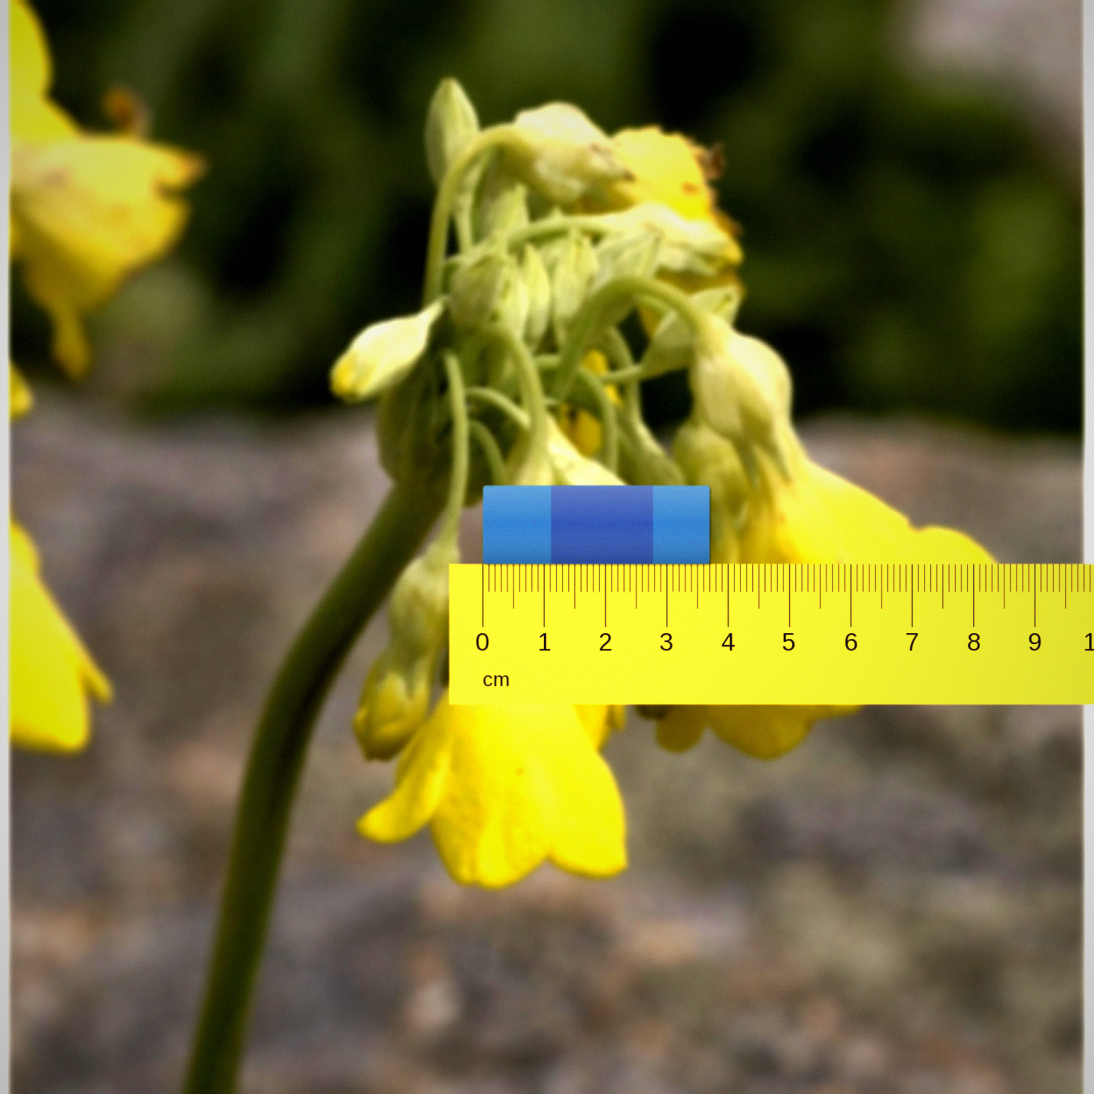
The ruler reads 3.7; cm
